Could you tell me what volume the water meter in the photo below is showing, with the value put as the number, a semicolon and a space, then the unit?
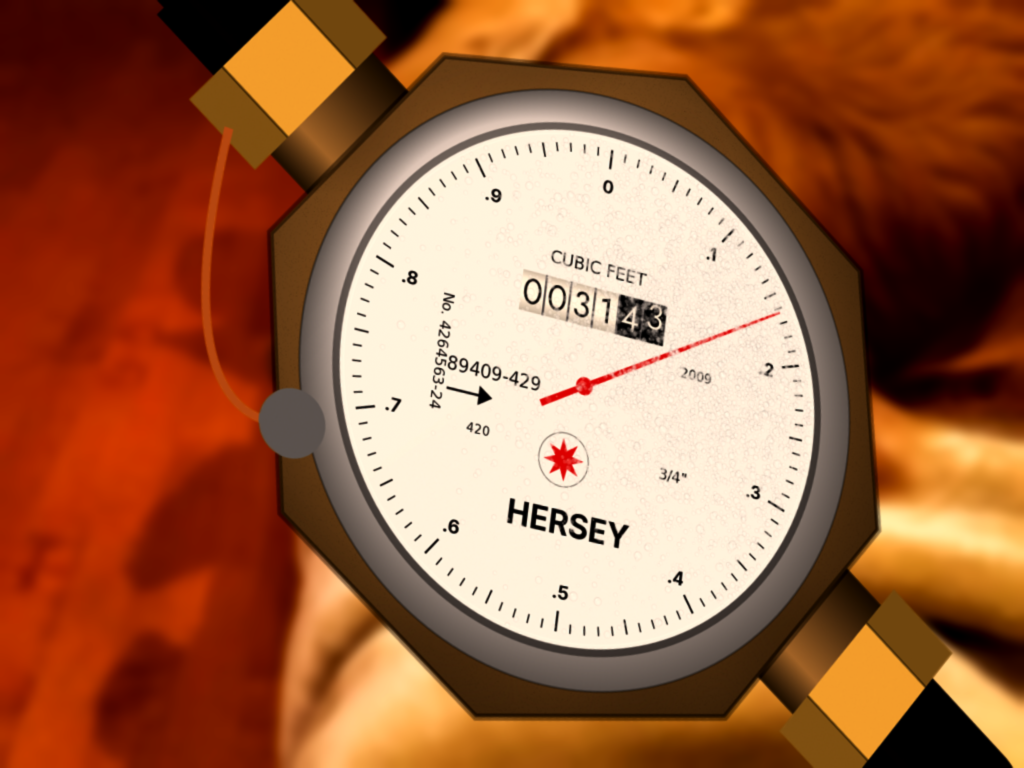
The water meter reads 3143.16; ft³
